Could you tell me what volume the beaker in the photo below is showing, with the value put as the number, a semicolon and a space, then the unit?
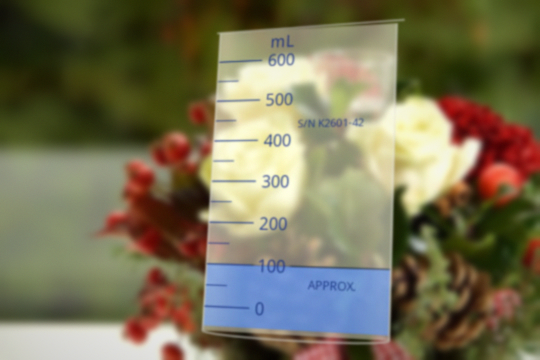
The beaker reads 100; mL
